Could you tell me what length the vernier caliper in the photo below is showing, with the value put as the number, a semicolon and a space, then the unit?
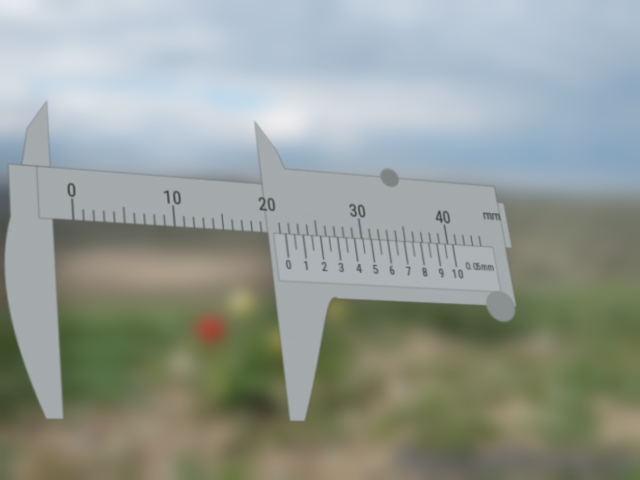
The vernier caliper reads 21.6; mm
